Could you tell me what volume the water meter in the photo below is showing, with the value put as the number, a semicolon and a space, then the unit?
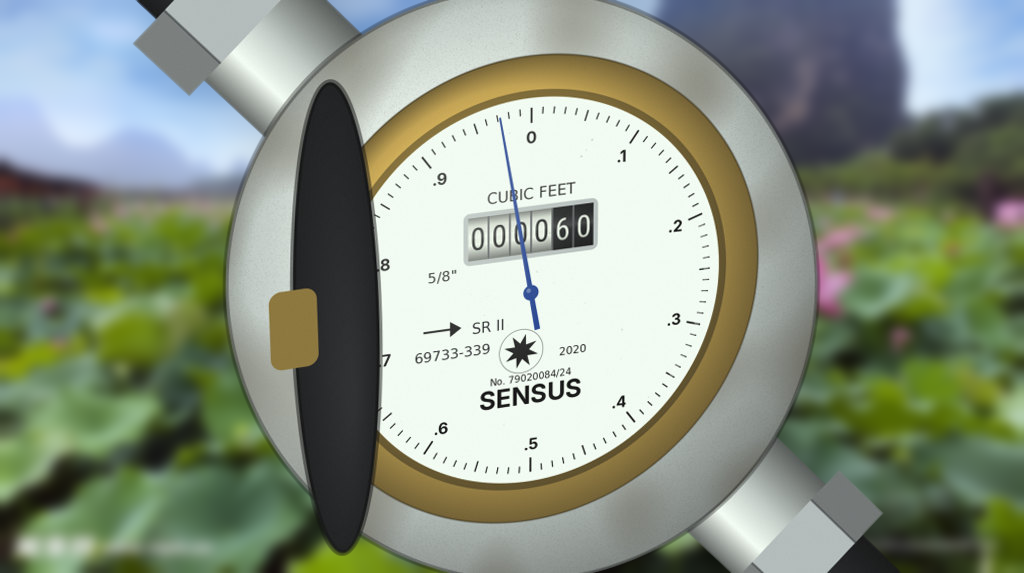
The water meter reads 59.97; ft³
